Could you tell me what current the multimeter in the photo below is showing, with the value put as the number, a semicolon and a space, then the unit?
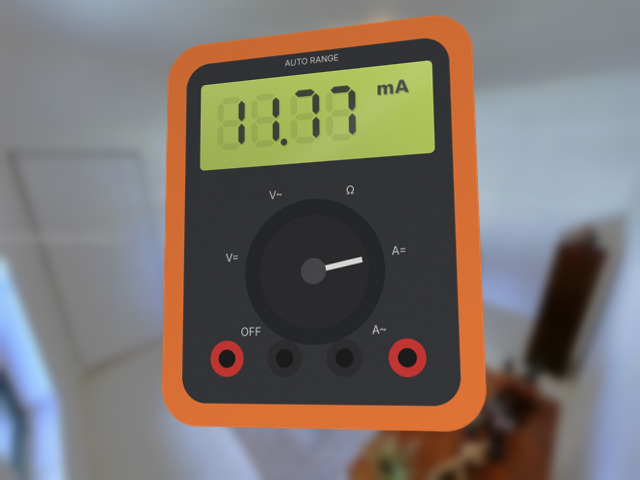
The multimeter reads 11.77; mA
